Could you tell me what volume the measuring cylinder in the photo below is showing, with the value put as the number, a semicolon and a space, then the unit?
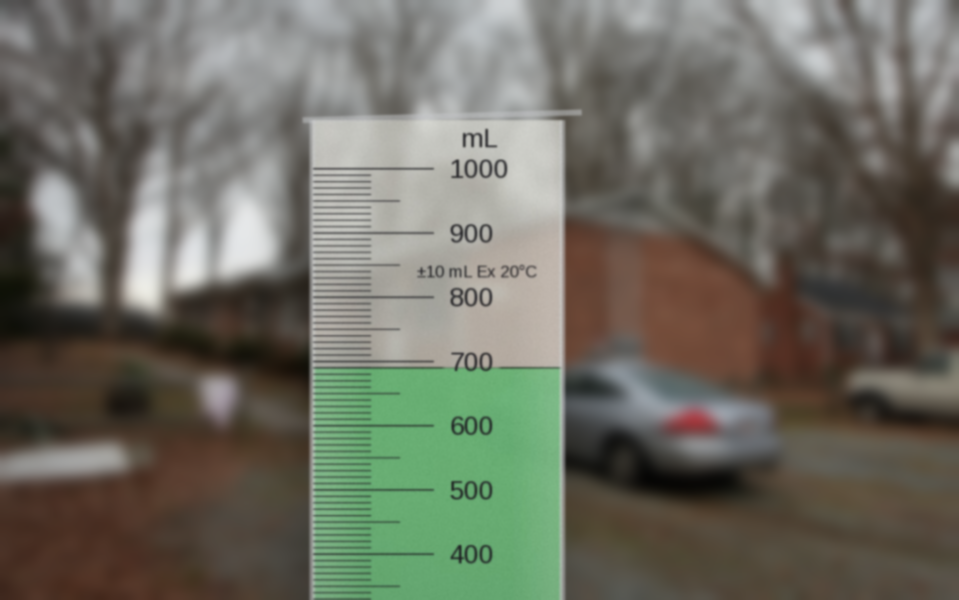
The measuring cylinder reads 690; mL
